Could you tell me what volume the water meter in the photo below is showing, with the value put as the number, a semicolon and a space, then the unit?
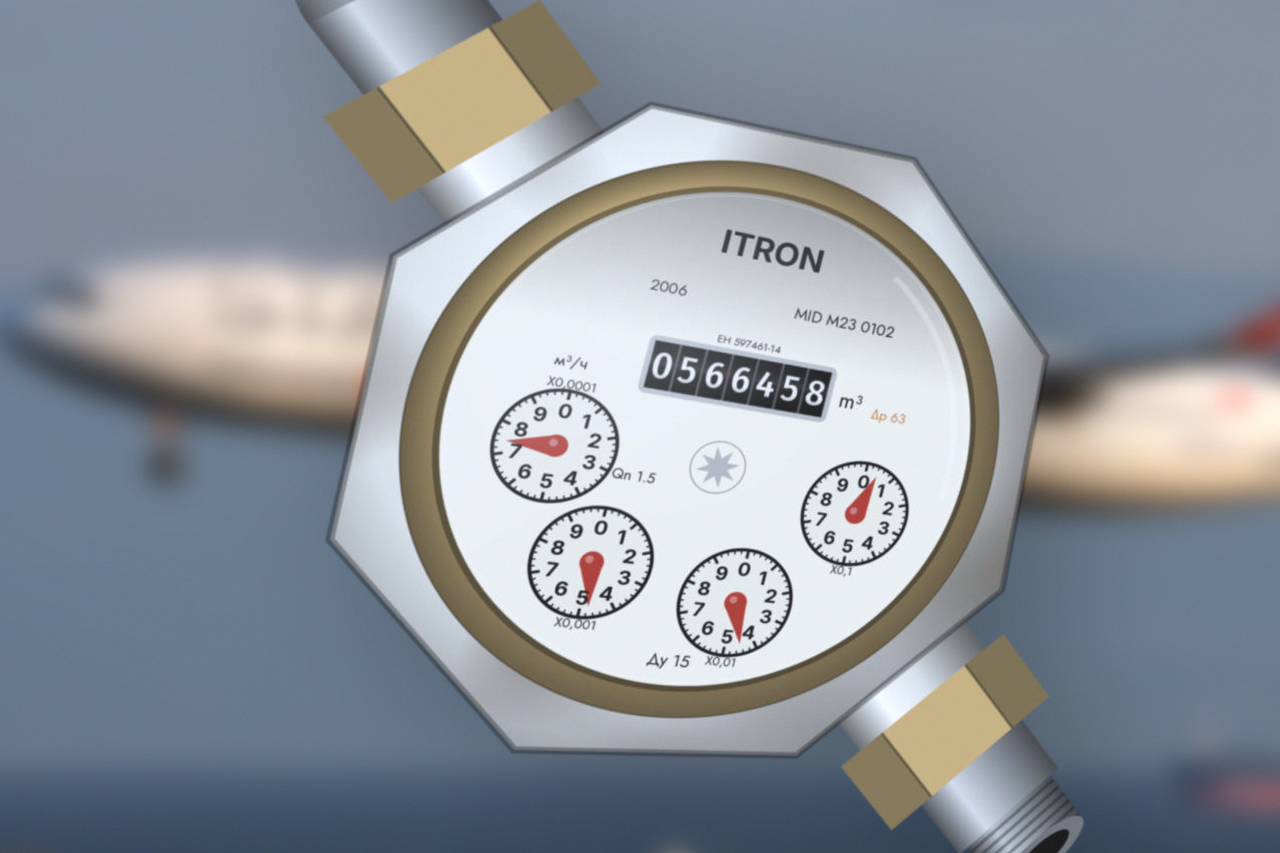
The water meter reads 566458.0447; m³
